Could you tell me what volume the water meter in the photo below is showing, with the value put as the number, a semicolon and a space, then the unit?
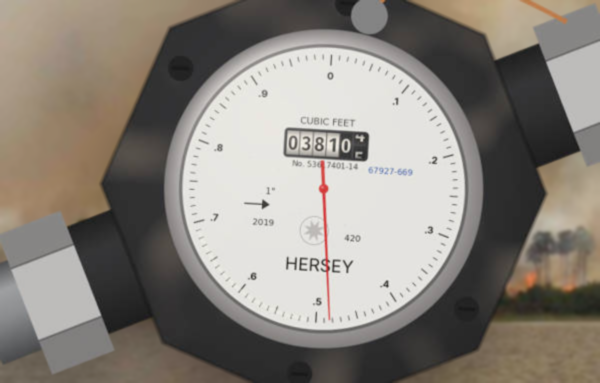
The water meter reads 38104.48; ft³
